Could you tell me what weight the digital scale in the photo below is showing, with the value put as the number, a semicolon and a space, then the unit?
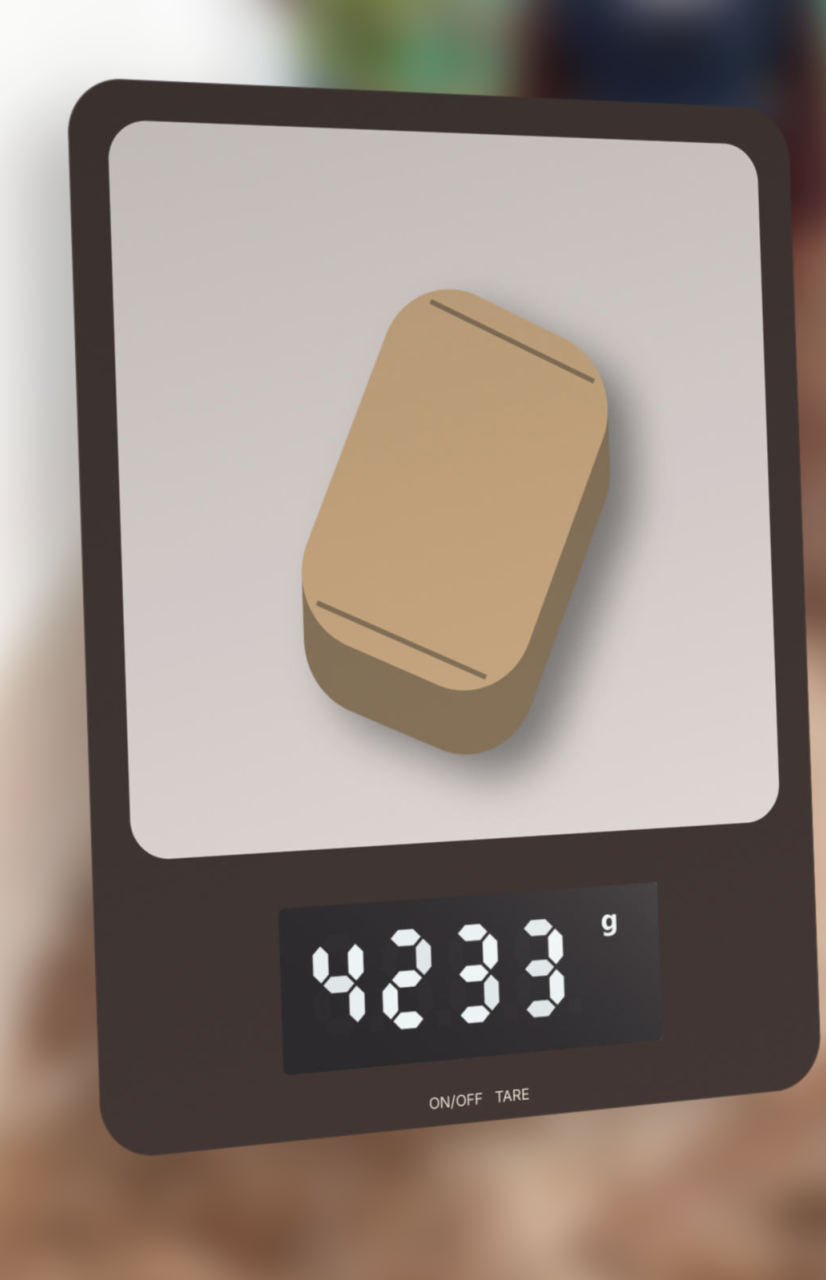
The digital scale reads 4233; g
